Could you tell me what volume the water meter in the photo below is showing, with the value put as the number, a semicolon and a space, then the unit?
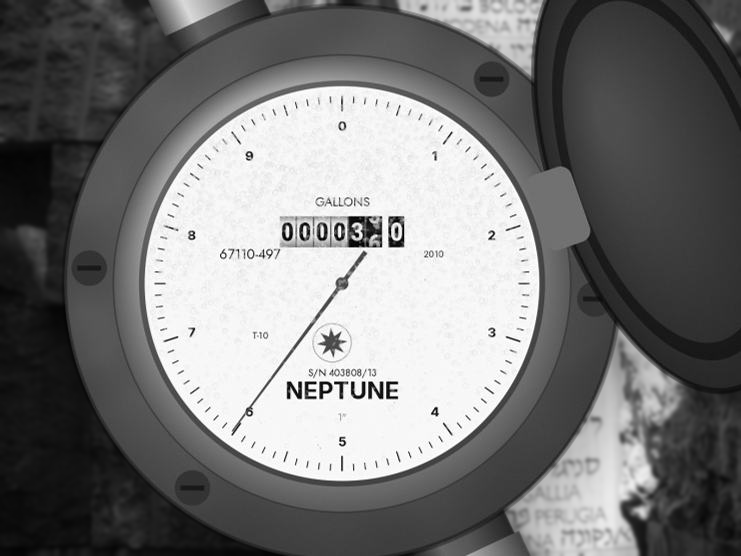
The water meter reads 356.0; gal
